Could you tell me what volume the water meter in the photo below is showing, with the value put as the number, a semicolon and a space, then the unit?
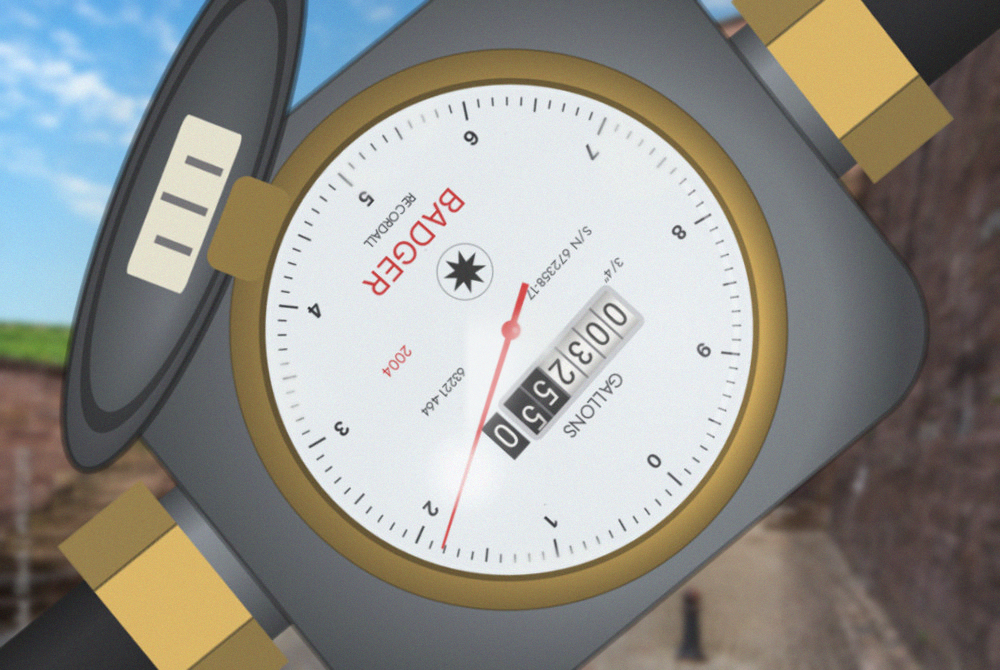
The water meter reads 32551.8; gal
